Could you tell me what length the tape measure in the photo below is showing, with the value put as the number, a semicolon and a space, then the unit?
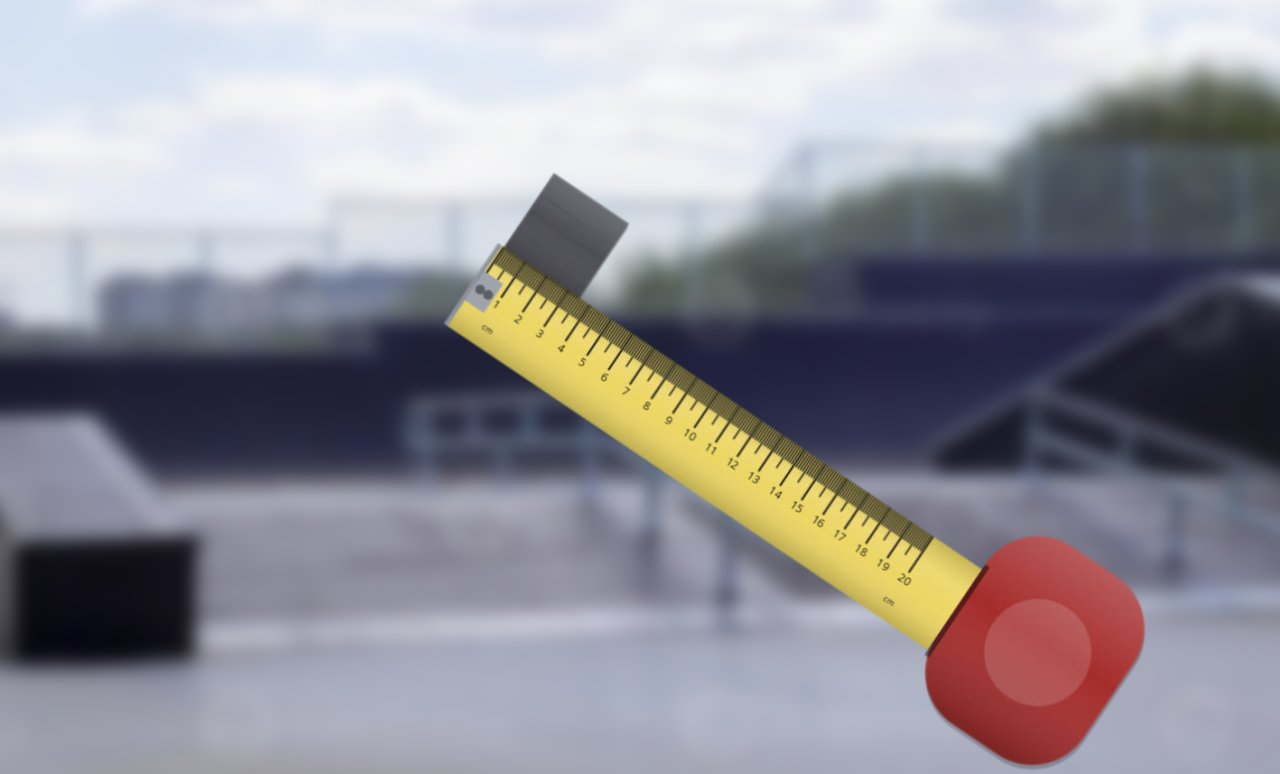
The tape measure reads 3.5; cm
